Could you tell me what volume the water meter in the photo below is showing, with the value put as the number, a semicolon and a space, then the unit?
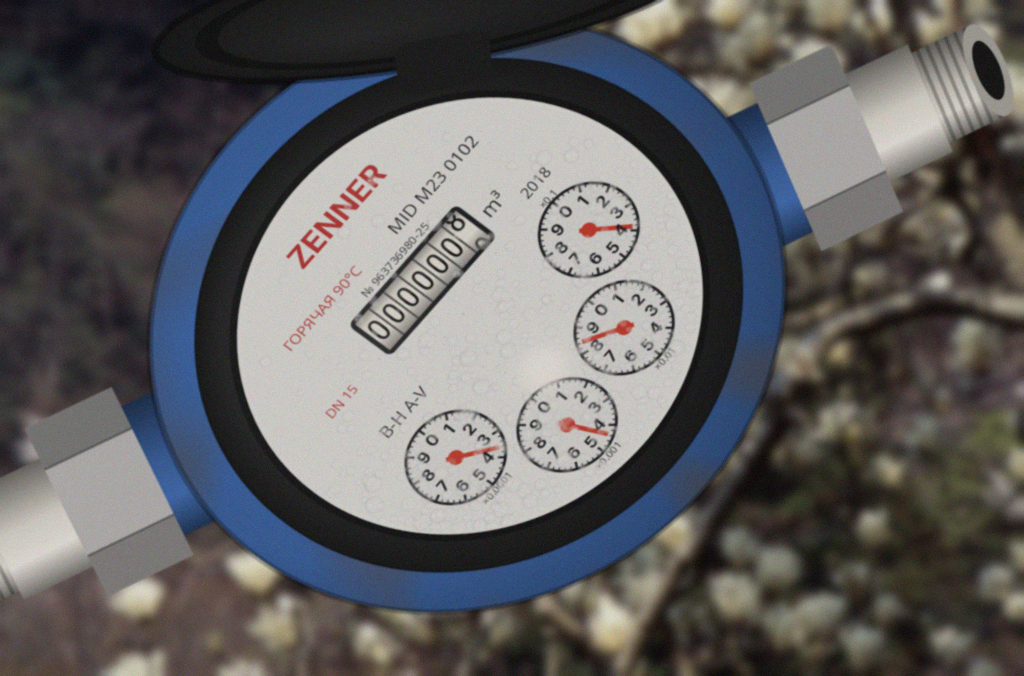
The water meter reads 8.3843; m³
